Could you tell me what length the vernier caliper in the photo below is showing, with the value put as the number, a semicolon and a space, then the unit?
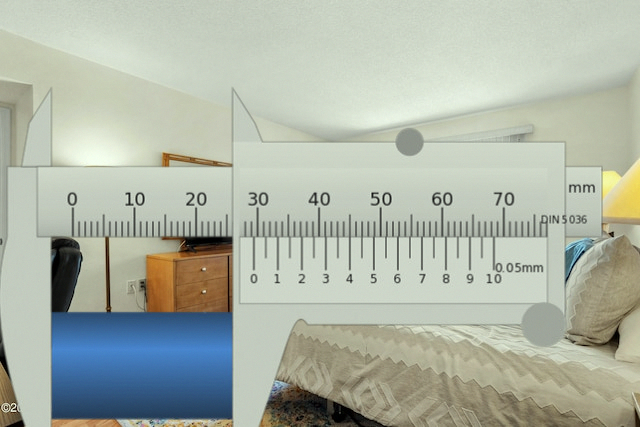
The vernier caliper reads 29.4; mm
